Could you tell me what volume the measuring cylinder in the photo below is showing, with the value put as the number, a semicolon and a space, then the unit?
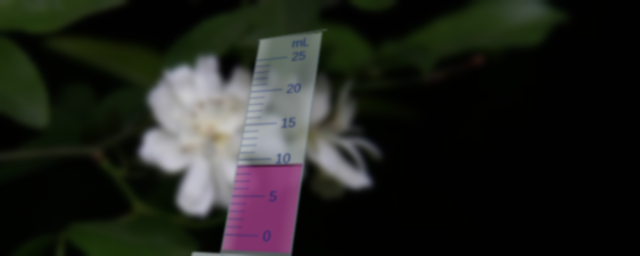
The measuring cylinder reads 9; mL
